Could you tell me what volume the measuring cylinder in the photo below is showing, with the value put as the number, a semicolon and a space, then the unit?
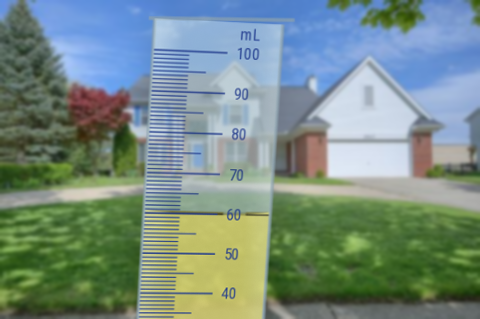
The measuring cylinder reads 60; mL
